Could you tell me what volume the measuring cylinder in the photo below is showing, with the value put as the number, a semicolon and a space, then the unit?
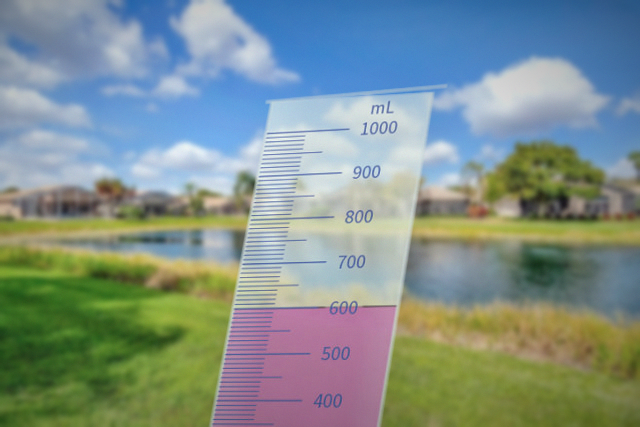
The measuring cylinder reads 600; mL
